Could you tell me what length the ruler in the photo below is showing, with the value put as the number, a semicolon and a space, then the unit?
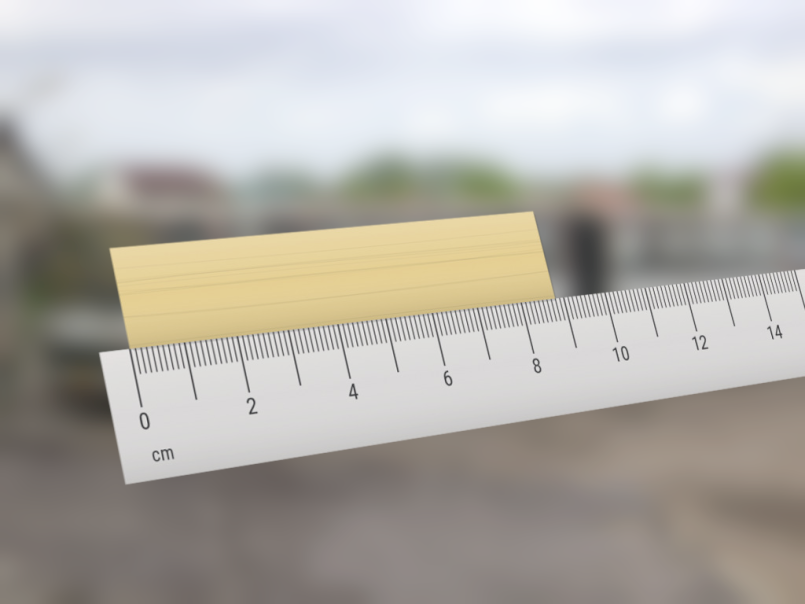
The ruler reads 8.8; cm
